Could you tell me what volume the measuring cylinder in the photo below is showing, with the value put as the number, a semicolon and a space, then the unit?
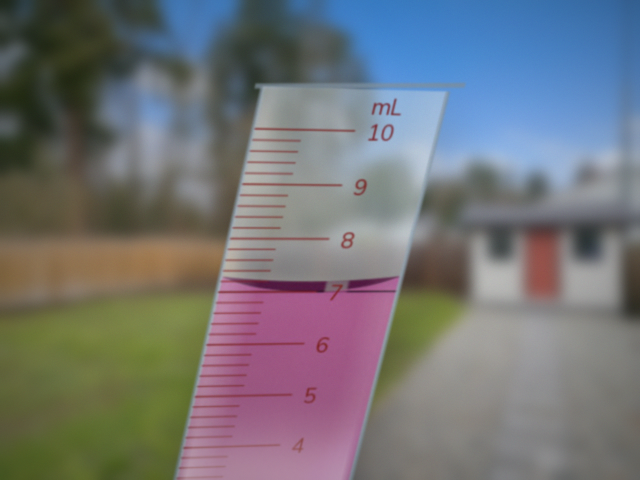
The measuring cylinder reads 7; mL
